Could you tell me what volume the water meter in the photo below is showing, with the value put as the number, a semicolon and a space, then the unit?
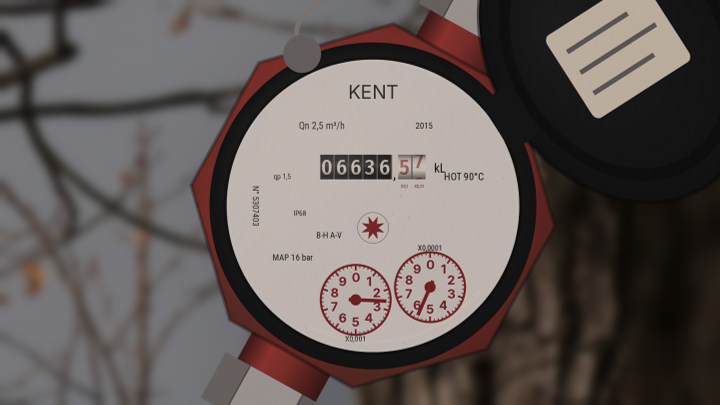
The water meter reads 6636.5725; kL
